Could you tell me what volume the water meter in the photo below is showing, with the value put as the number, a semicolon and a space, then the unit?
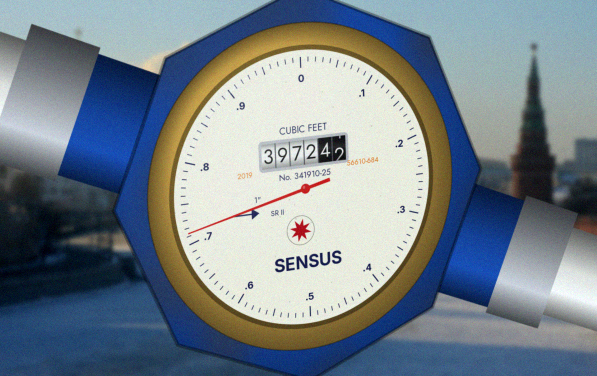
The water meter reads 397241.71; ft³
